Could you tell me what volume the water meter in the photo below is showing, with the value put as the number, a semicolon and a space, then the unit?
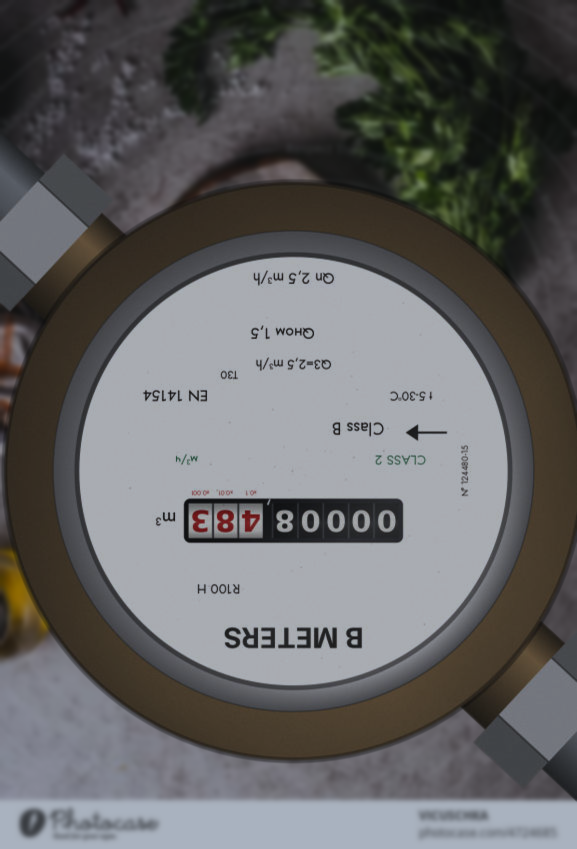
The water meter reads 8.483; m³
